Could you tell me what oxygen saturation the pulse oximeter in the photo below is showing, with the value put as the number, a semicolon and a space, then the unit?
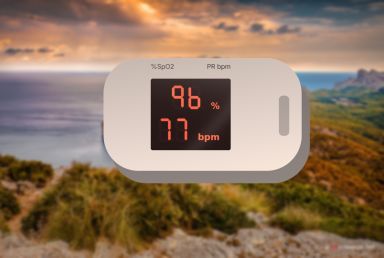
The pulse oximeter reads 96; %
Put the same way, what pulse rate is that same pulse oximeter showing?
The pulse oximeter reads 77; bpm
